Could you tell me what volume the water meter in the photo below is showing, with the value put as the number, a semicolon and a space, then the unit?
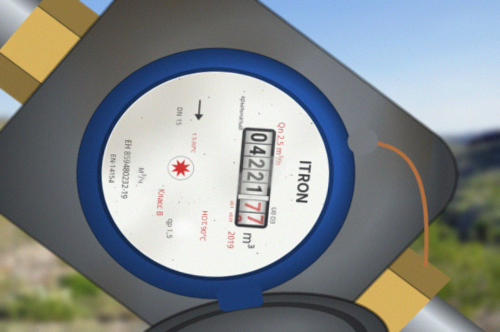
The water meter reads 4221.77; m³
